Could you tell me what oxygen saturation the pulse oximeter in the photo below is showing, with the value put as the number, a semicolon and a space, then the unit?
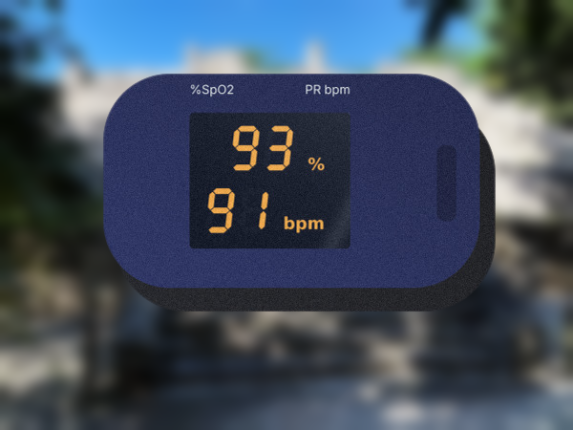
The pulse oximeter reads 93; %
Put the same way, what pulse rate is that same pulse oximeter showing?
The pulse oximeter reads 91; bpm
